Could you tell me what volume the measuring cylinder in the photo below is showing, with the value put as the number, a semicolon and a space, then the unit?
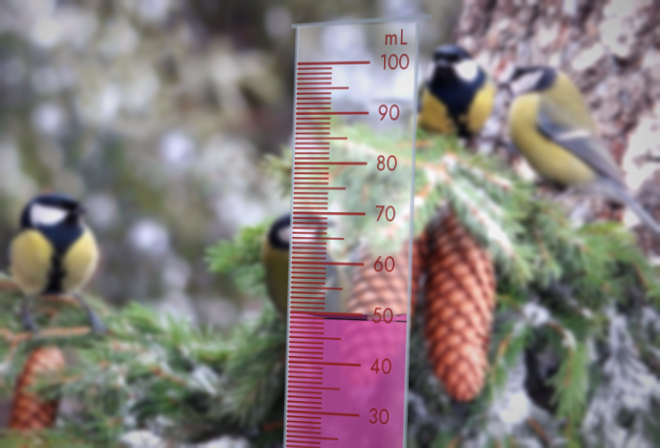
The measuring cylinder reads 49; mL
